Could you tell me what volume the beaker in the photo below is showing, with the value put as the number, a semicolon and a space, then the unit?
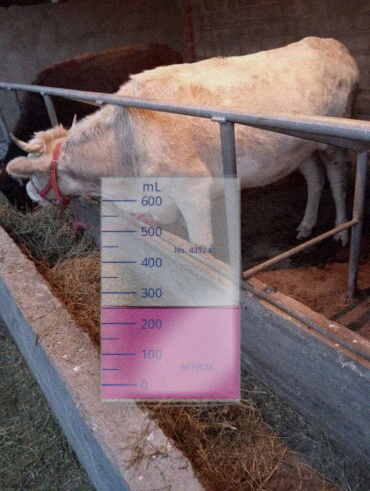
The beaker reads 250; mL
